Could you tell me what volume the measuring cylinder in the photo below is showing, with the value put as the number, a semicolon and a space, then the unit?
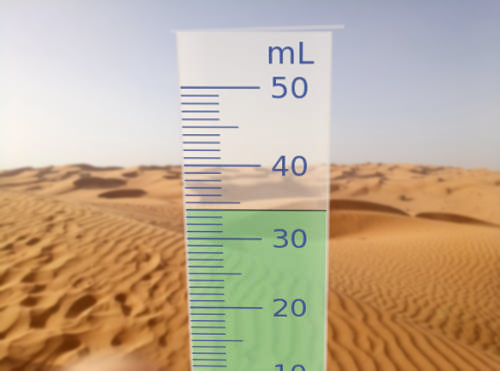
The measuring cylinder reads 34; mL
